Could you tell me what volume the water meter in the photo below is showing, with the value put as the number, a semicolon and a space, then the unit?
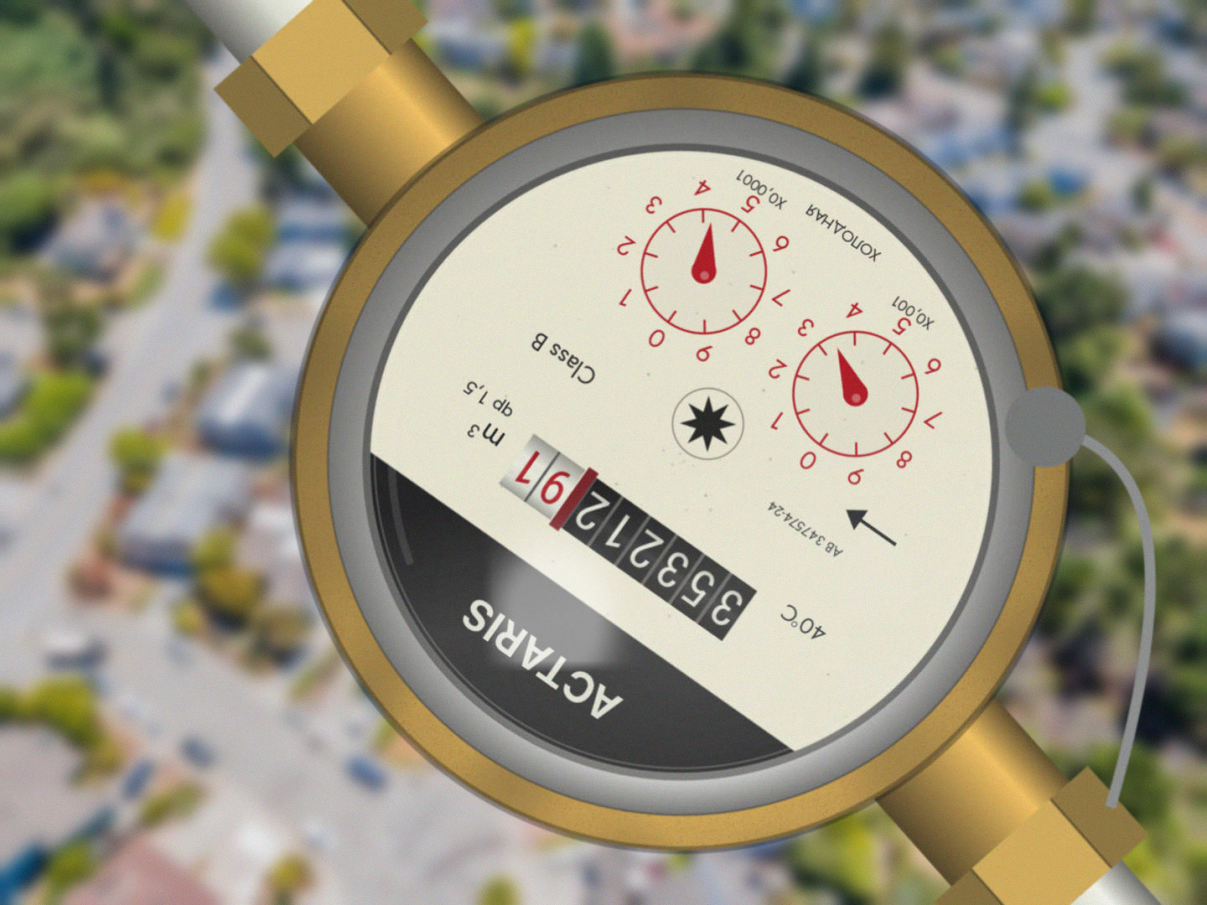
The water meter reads 353212.9134; m³
